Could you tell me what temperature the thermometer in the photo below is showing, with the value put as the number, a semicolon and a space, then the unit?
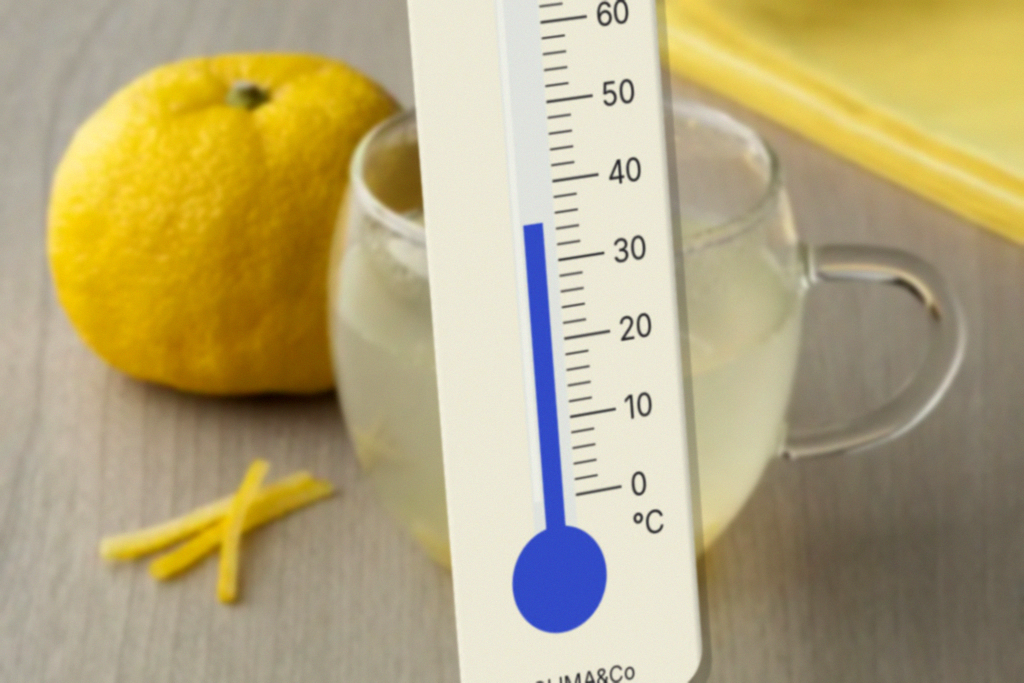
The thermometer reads 35; °C
